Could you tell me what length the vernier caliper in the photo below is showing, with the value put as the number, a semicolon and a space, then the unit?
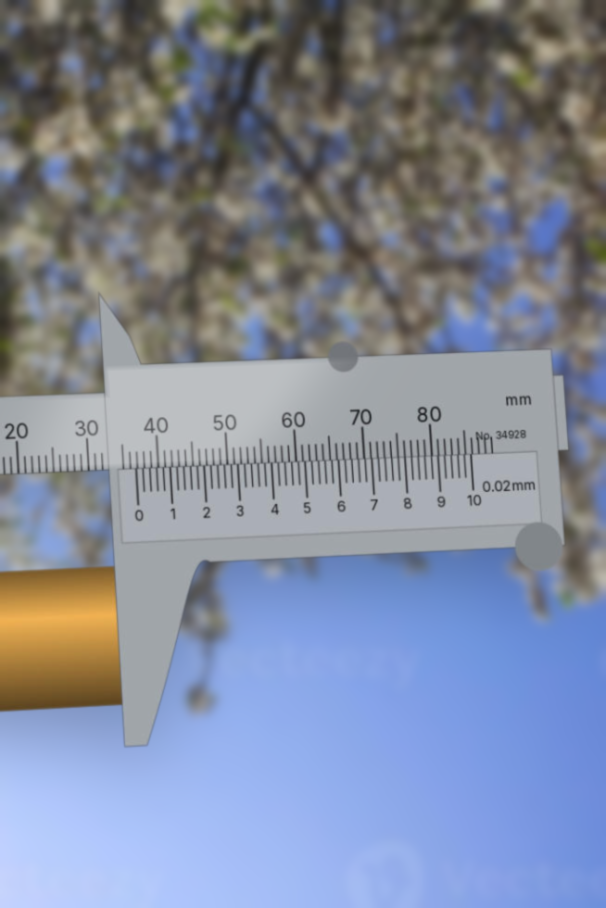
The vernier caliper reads 36.8; mm
